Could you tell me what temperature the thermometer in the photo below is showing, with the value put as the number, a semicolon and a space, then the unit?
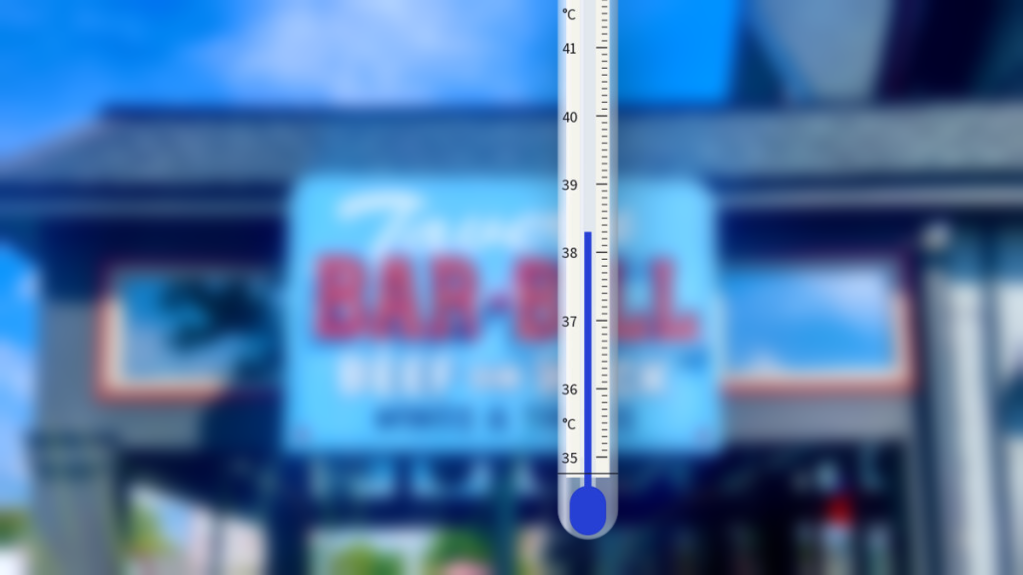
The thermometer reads 38.3; °C
